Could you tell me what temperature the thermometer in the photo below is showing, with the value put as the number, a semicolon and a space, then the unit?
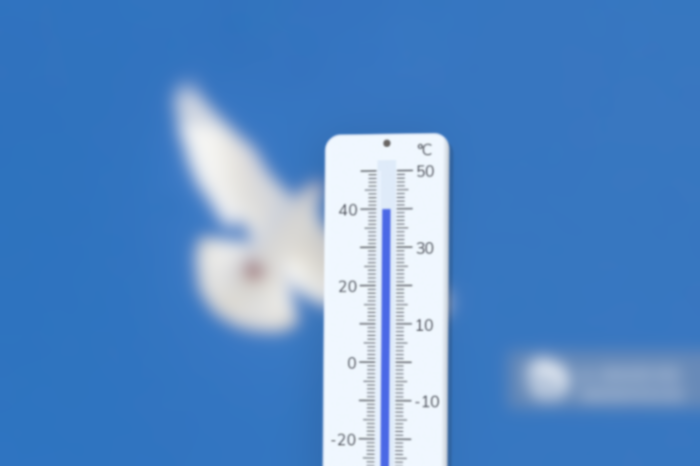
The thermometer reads 40; °C
